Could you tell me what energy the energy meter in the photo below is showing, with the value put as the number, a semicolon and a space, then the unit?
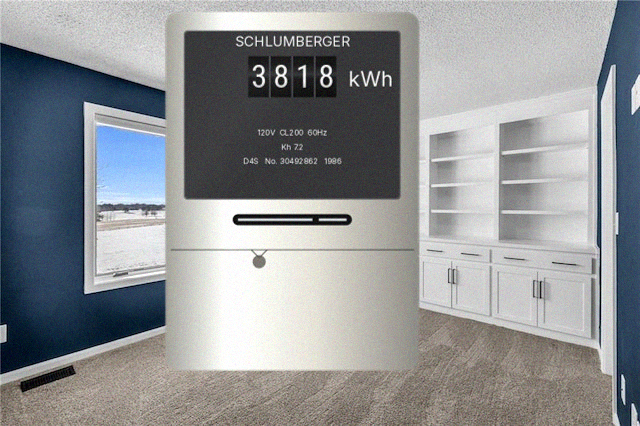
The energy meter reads 3818; kWh
